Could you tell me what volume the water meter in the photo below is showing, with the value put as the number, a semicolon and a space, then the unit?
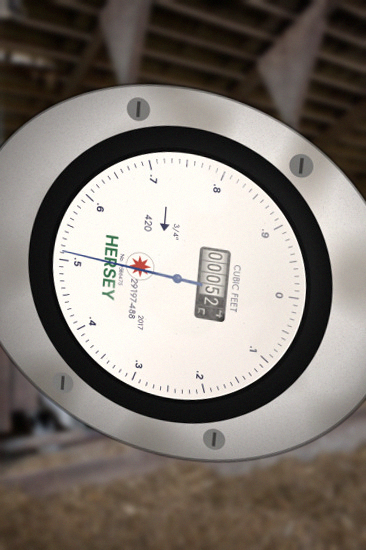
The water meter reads 524.51; ft³
